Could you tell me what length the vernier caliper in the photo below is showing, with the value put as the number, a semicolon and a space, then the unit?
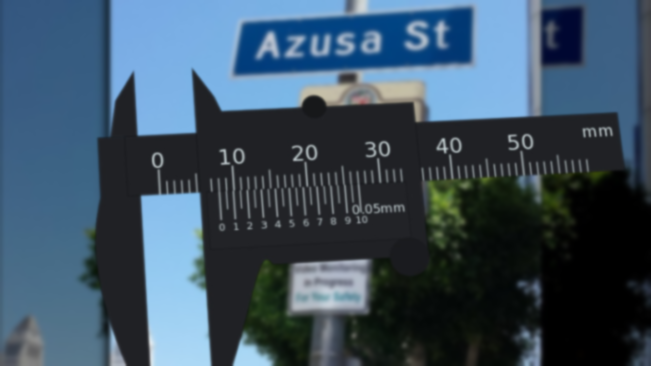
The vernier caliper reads 8.0; mm
